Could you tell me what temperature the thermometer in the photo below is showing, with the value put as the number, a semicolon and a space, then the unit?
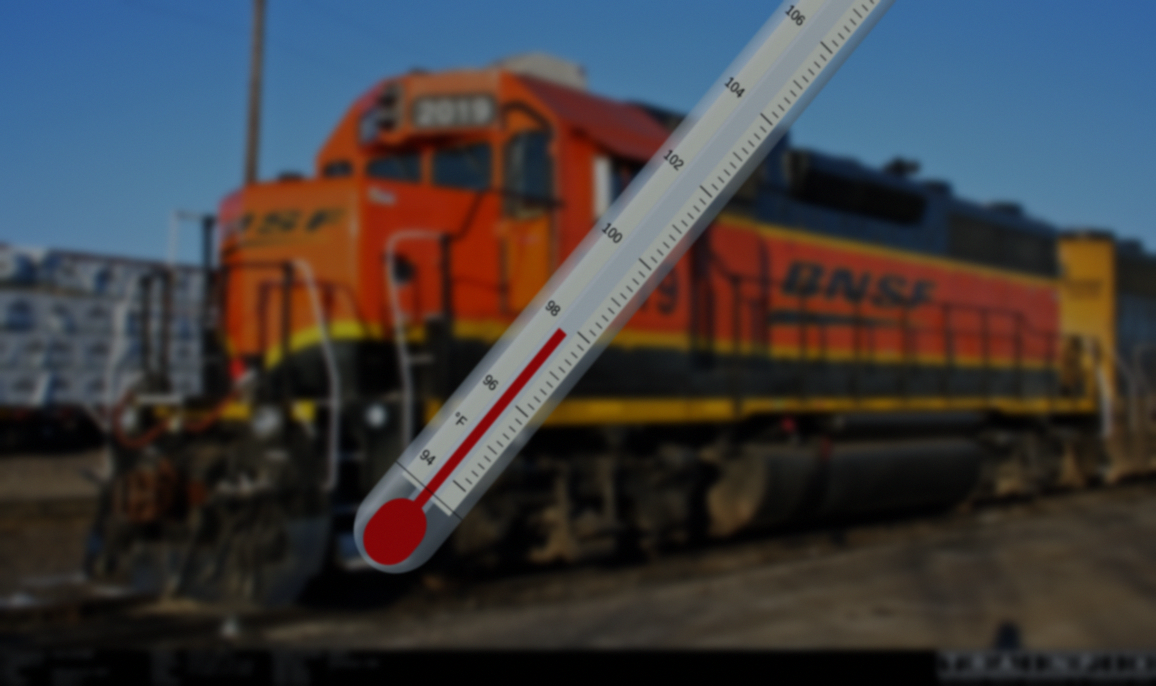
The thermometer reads 97.8; °F
